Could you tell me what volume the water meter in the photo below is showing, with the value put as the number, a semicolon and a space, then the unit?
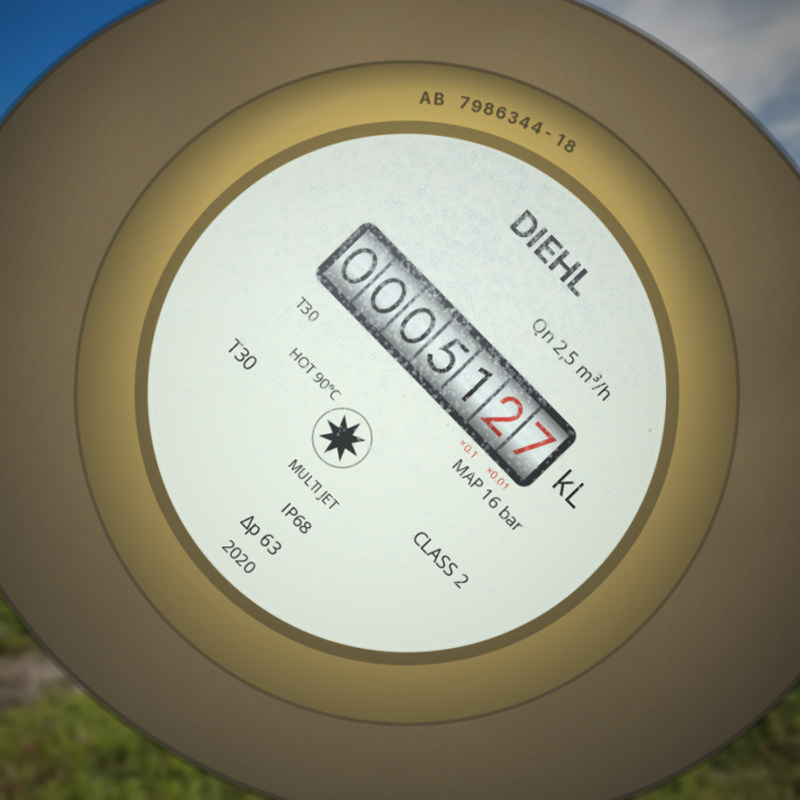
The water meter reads 51.27; kL
